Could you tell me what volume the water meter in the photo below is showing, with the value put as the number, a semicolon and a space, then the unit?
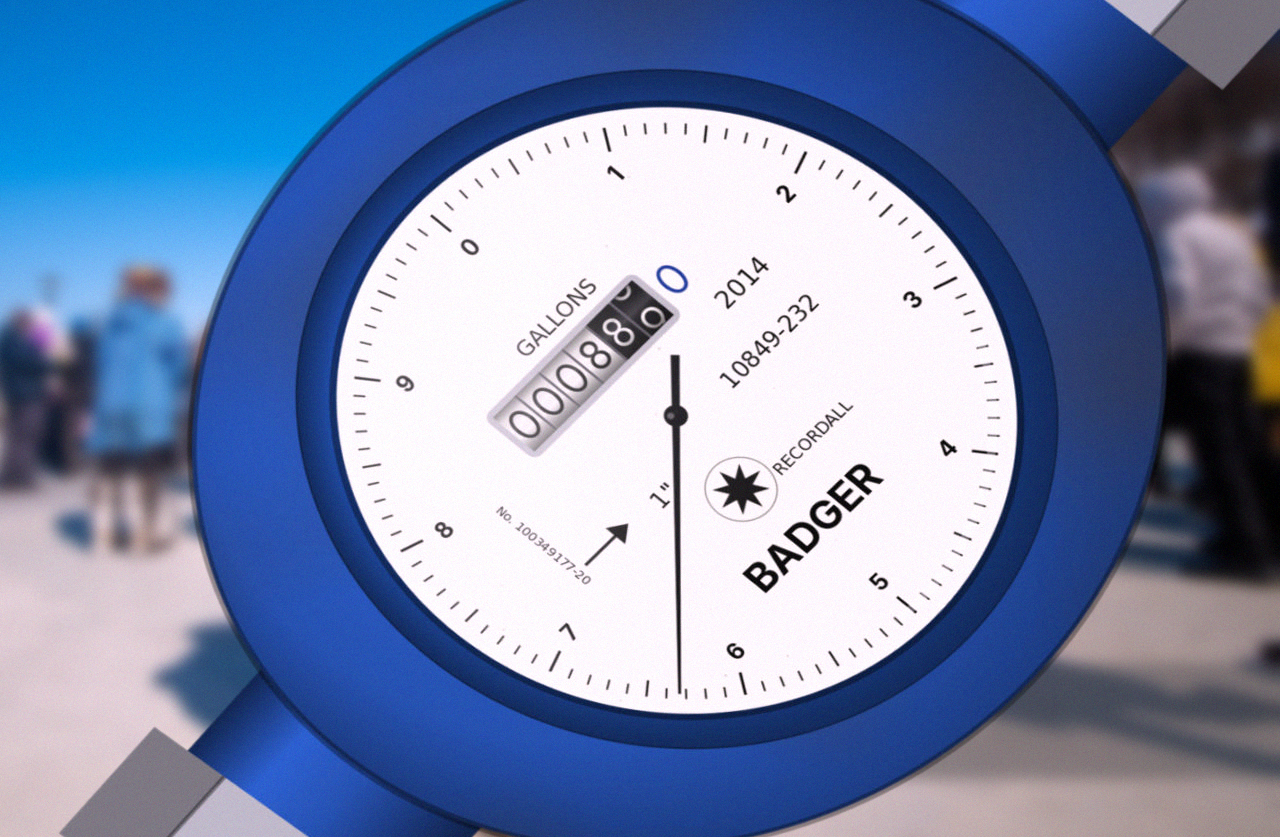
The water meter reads 8886.3; gal
